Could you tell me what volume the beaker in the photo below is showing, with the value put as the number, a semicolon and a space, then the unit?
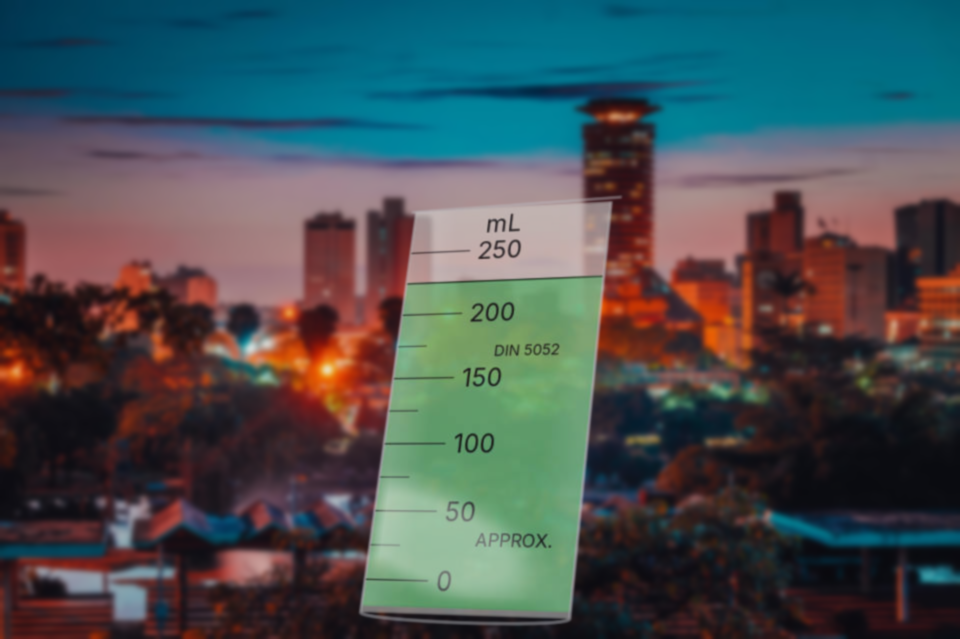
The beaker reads 225; mL
